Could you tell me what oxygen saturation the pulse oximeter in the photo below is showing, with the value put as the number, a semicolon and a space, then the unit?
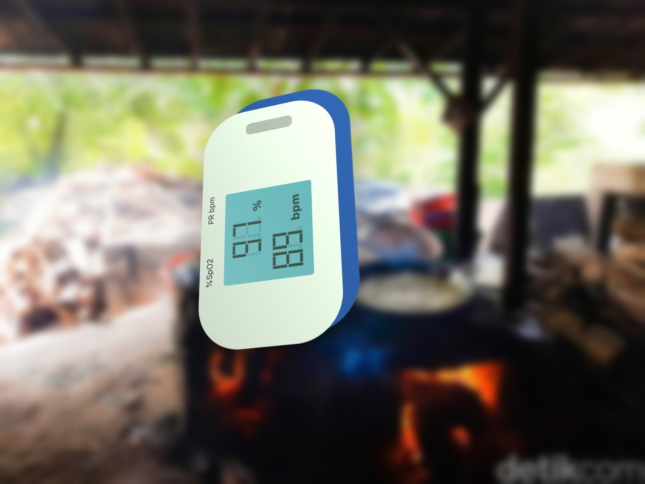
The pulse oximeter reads 97; %
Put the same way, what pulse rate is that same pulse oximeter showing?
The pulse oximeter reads 89; bpm
